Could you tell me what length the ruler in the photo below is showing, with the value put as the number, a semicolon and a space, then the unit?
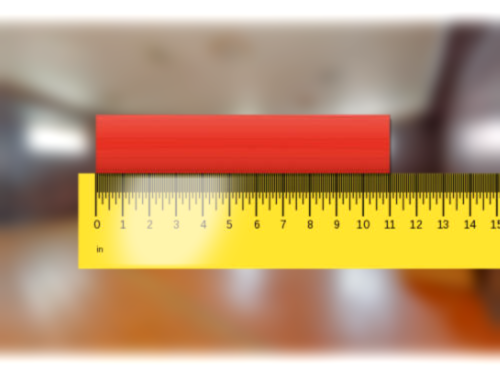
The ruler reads 11; in
